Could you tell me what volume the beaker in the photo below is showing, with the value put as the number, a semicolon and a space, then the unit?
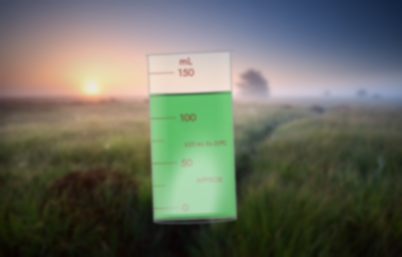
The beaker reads 125; mL
